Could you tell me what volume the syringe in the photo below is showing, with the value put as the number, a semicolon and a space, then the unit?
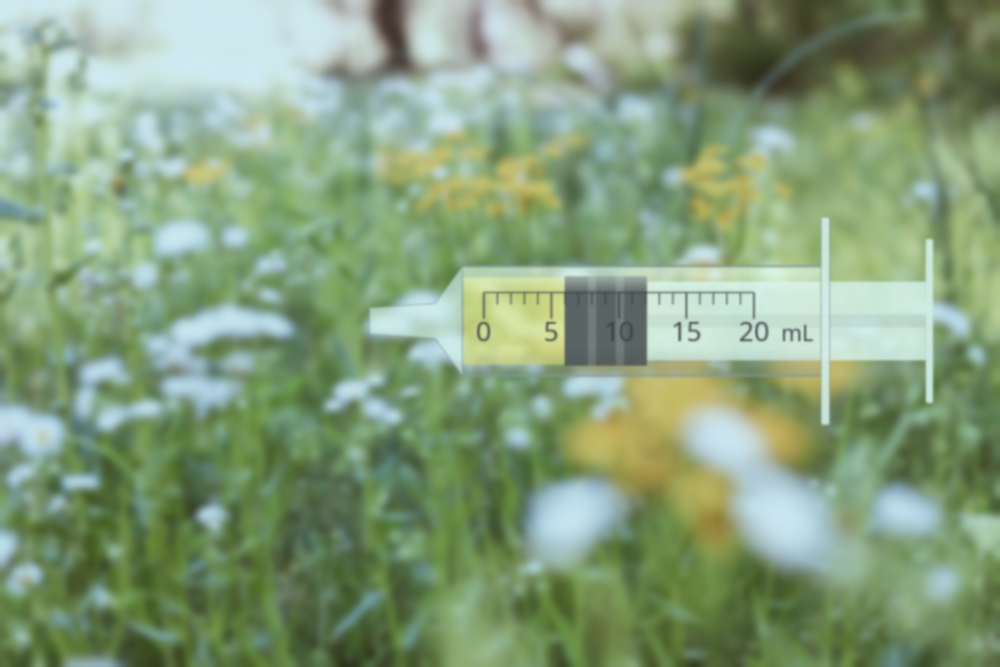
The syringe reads 6; mL
